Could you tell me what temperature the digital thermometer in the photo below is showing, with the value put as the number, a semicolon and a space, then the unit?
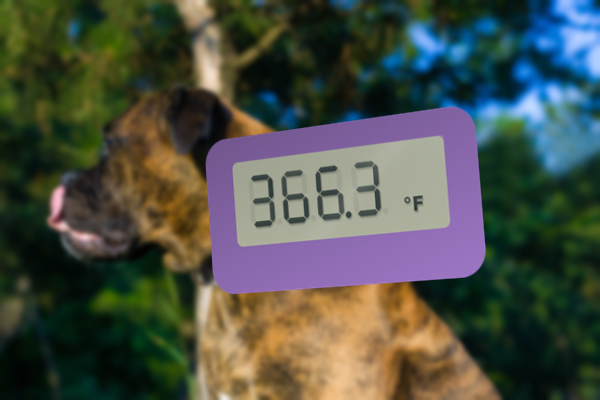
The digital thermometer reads 366.3; °F
